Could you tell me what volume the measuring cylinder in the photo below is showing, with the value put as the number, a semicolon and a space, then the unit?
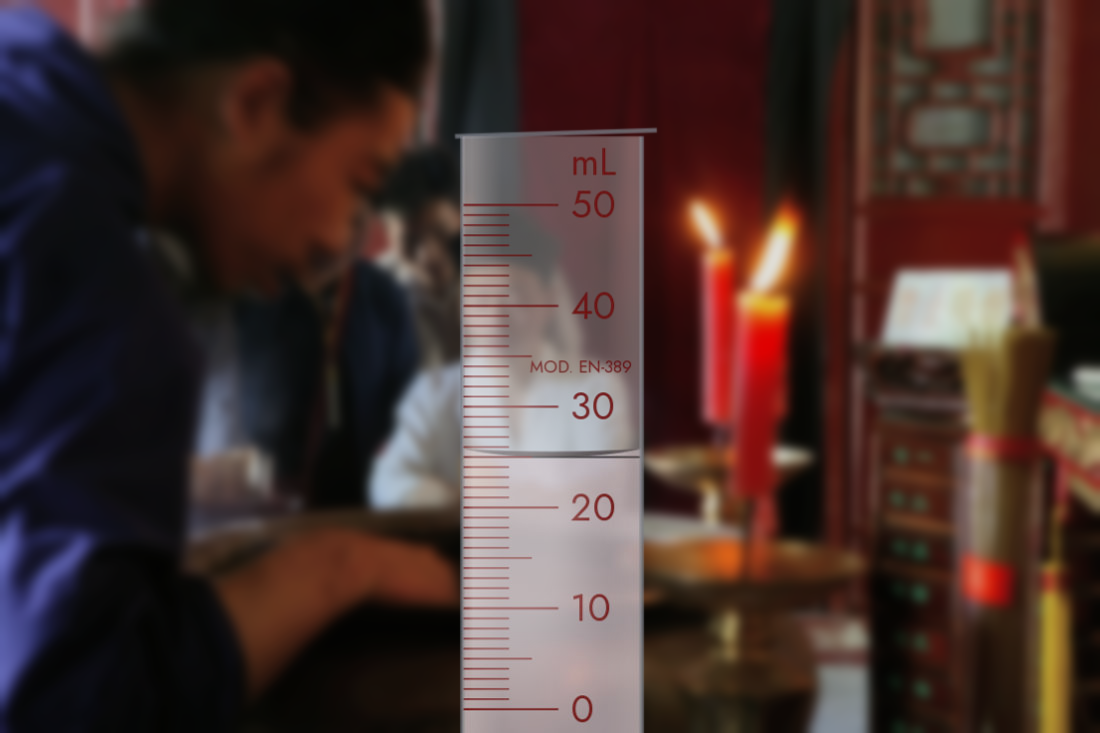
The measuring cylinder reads 25; mL
